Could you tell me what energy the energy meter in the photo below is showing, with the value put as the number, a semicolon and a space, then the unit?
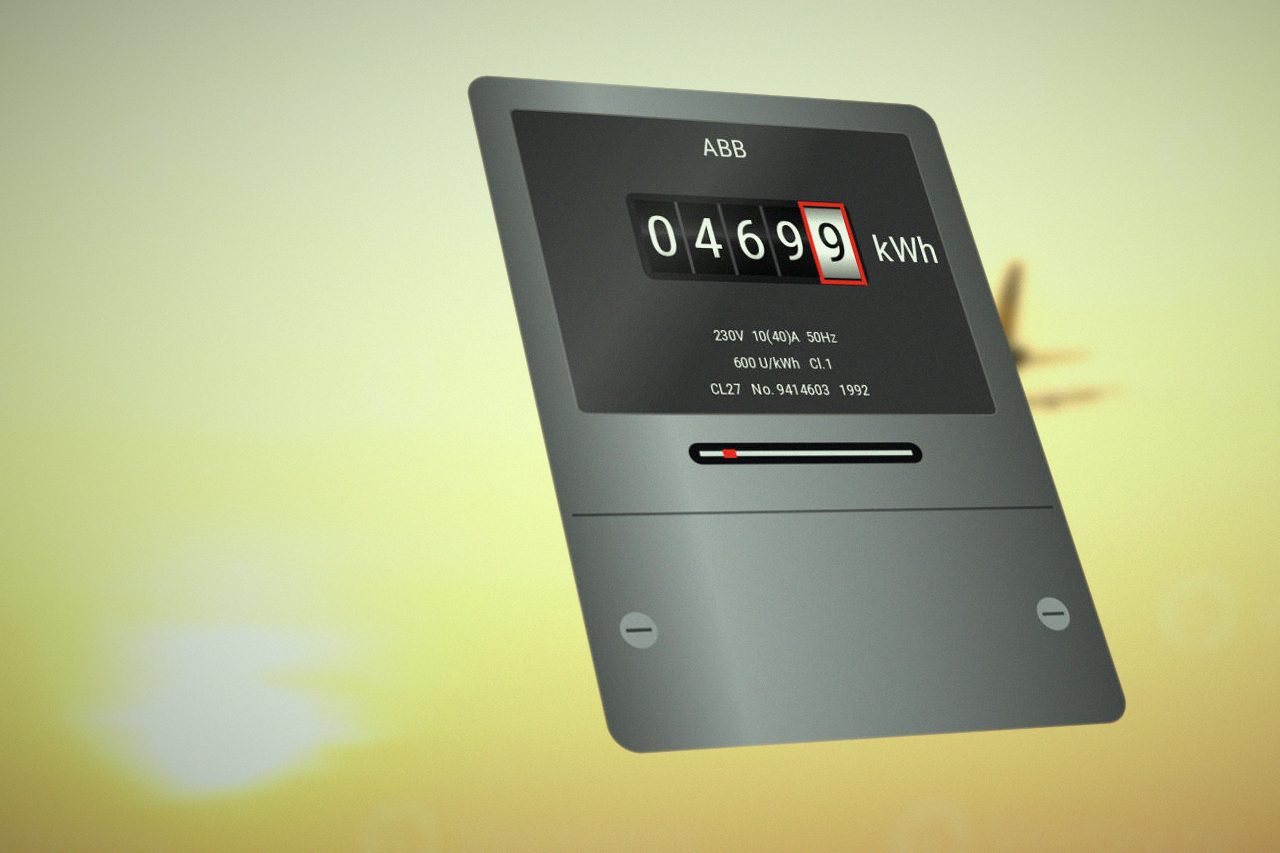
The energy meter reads 469.9; kWh
